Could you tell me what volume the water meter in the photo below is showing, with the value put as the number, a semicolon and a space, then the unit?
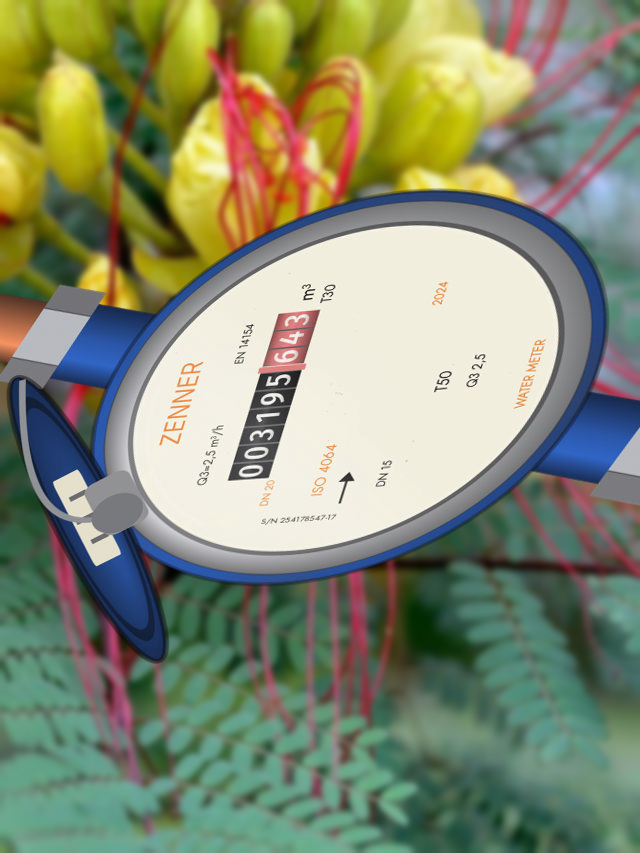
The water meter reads 3195.643; m³
